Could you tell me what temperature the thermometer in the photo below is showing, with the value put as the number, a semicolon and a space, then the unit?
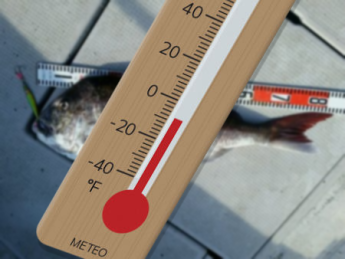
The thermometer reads -8; °F
